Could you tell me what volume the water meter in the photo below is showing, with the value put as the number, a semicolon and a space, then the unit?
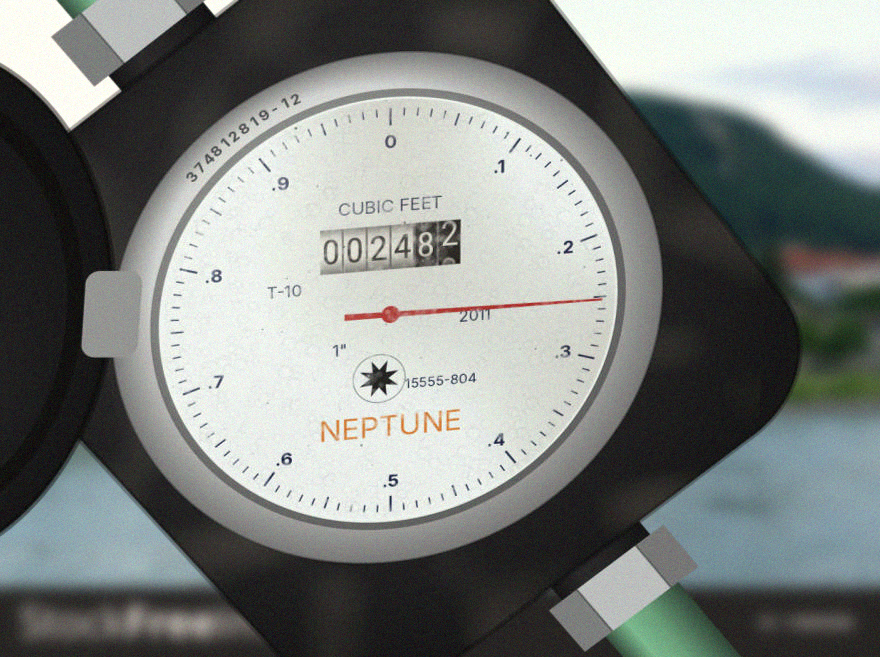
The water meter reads 2482.25; ft³
